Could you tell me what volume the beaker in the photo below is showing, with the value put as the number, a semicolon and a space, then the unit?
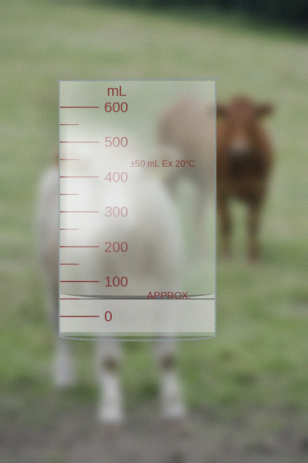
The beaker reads 50; mL
